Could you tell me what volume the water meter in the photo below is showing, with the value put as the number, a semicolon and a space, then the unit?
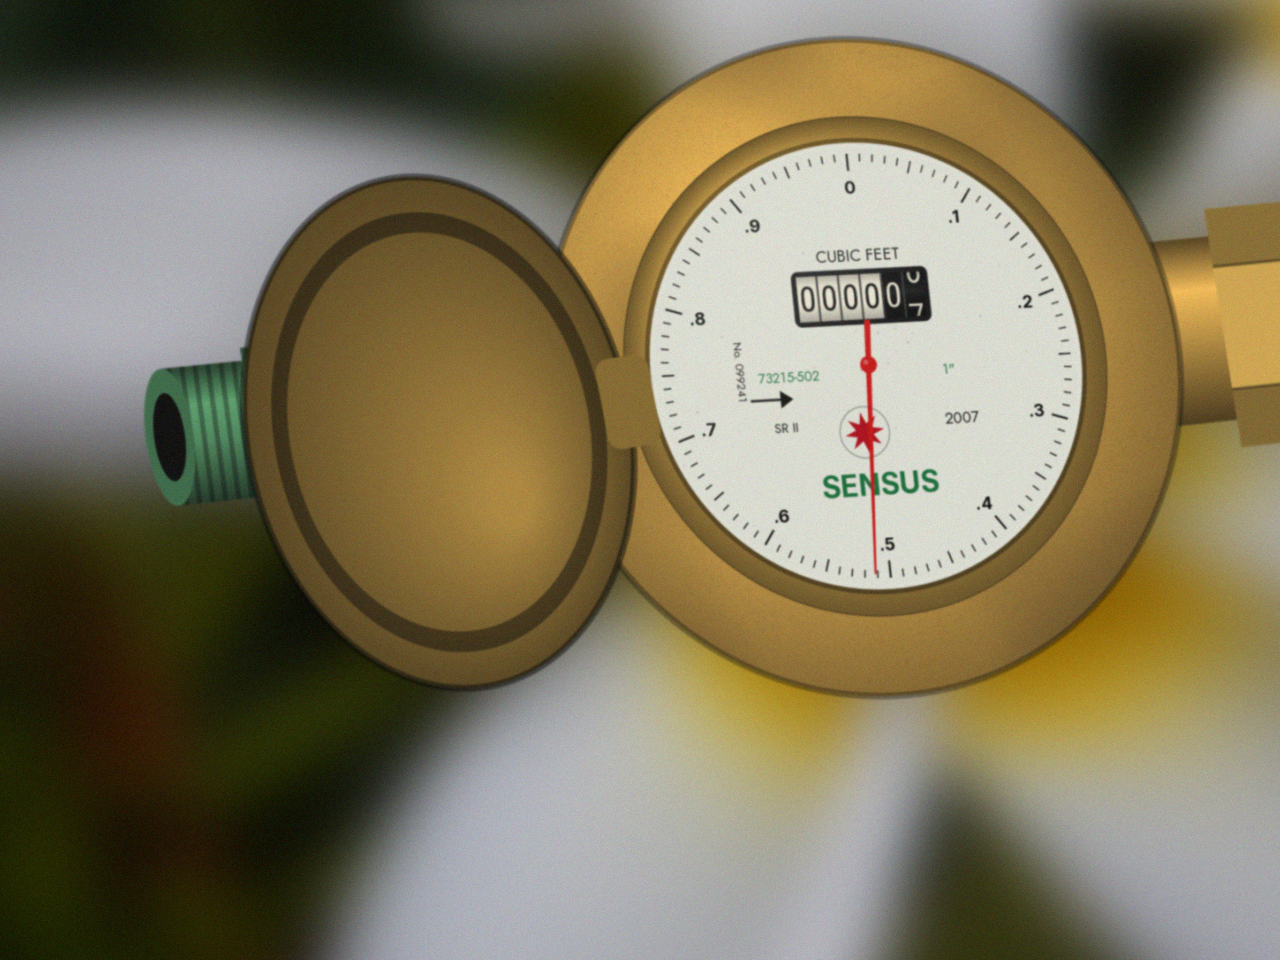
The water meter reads 6.51; ft³
